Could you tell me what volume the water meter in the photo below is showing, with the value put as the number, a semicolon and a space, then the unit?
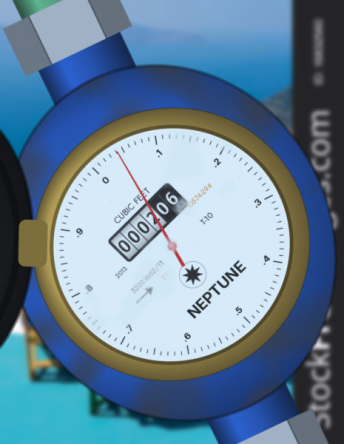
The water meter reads 206.04; ft³
